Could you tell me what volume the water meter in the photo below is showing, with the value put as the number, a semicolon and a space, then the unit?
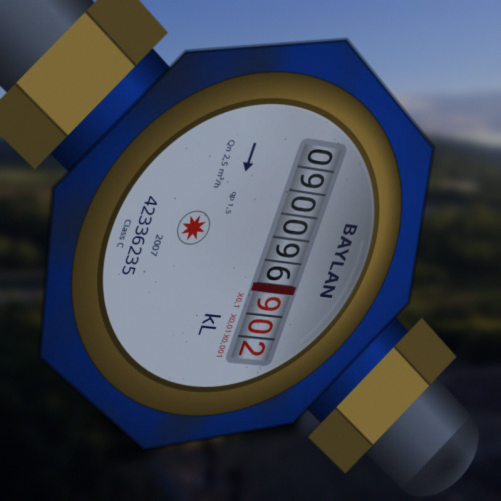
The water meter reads 90096.902; kL
